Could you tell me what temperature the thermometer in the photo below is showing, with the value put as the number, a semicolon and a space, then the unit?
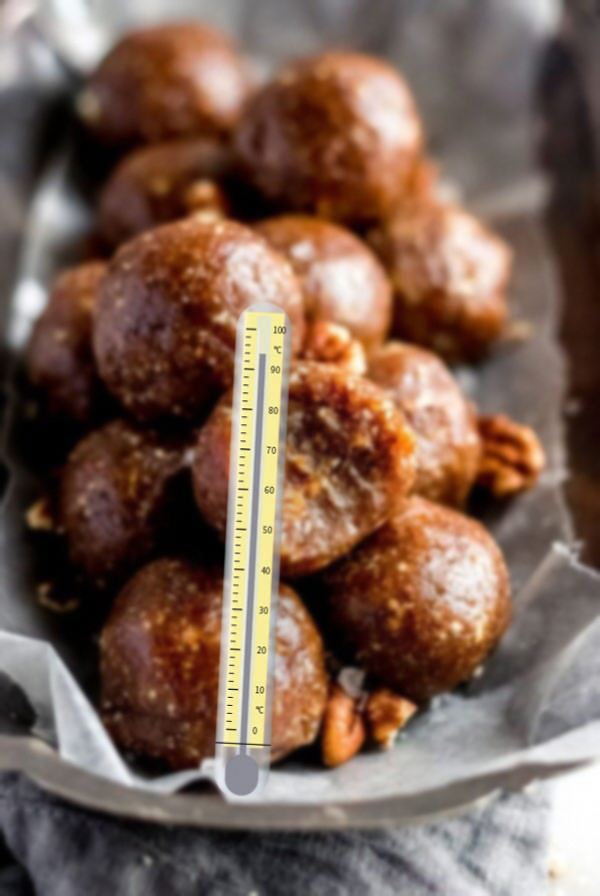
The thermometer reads 94; °C
